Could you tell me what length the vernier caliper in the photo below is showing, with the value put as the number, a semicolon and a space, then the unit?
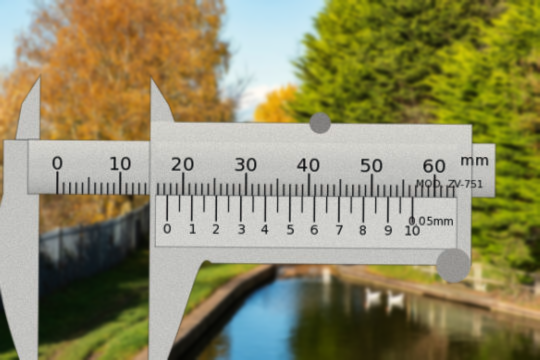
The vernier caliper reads 17.5; mm
